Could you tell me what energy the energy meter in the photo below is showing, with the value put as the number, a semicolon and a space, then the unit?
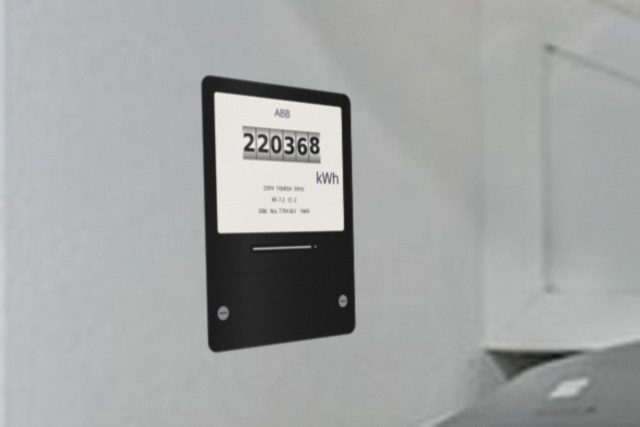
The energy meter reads 220368; kWh
